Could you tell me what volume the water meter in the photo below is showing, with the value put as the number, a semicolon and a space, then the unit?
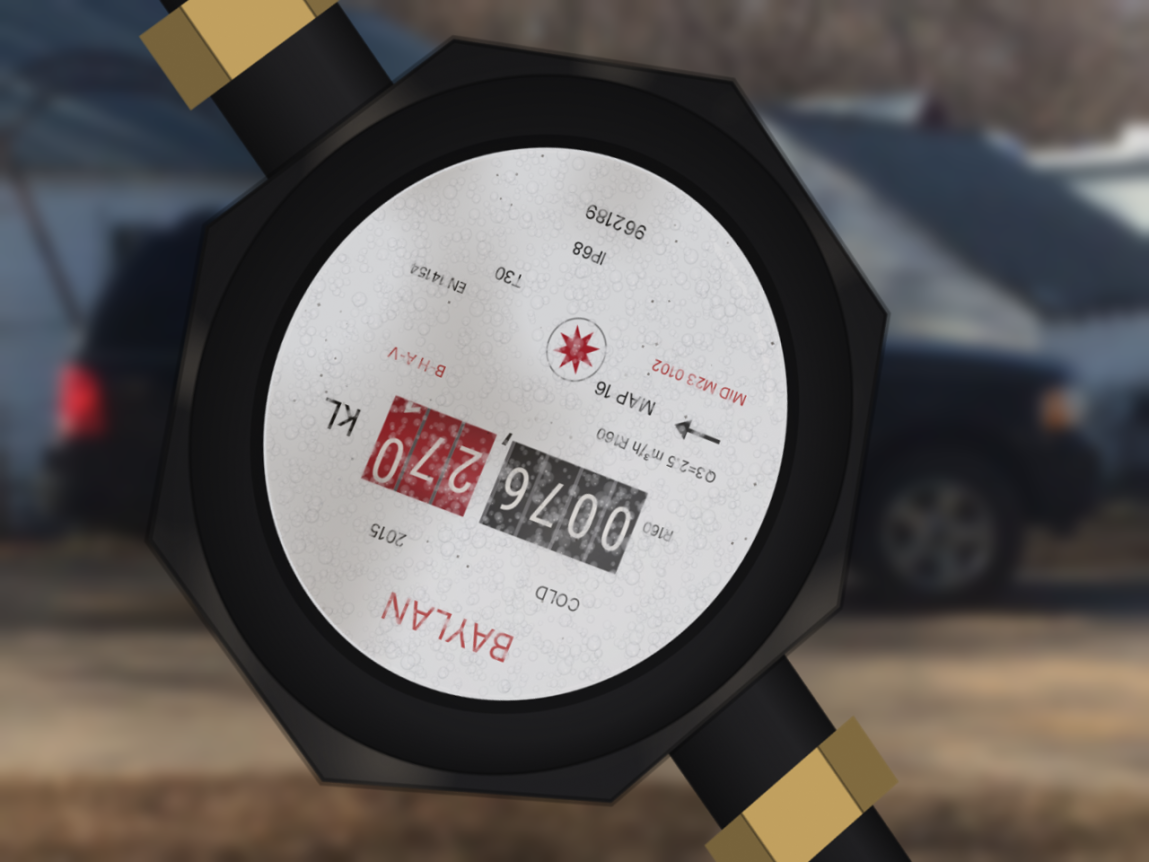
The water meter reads 76.270; kL
